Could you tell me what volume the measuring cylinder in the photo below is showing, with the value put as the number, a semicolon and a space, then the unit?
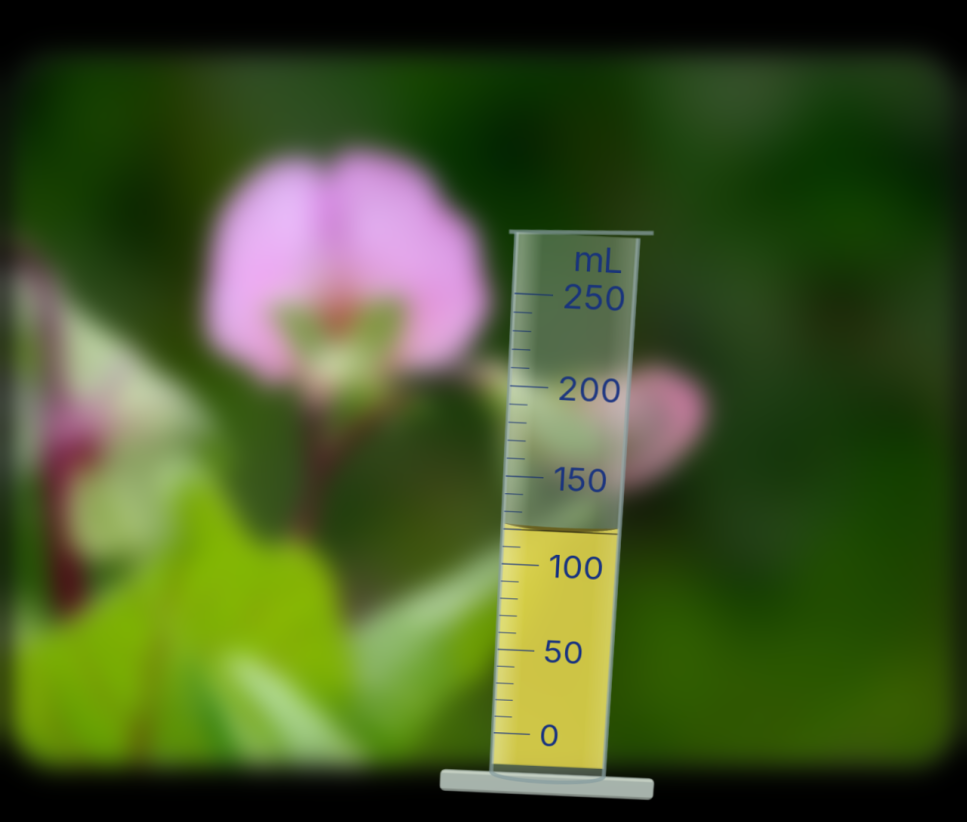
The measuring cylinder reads 120; mL
